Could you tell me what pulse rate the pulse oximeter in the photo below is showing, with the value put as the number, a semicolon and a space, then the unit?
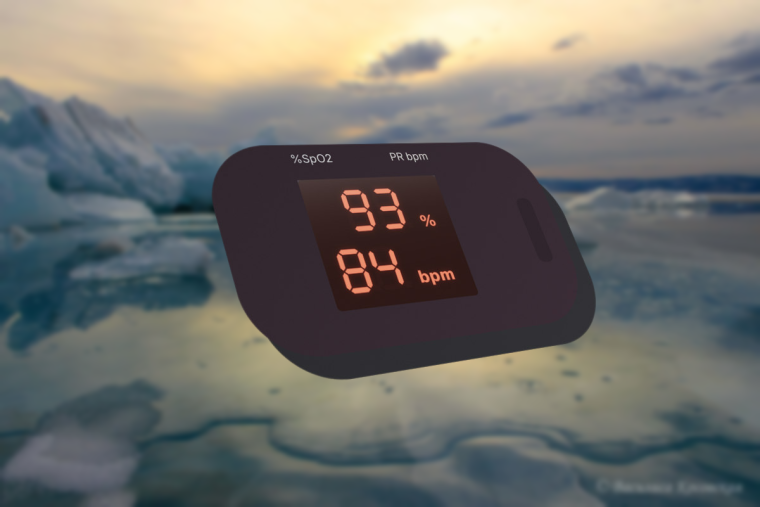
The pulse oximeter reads 84; bpm
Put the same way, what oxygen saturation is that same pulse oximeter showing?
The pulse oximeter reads 93; %
